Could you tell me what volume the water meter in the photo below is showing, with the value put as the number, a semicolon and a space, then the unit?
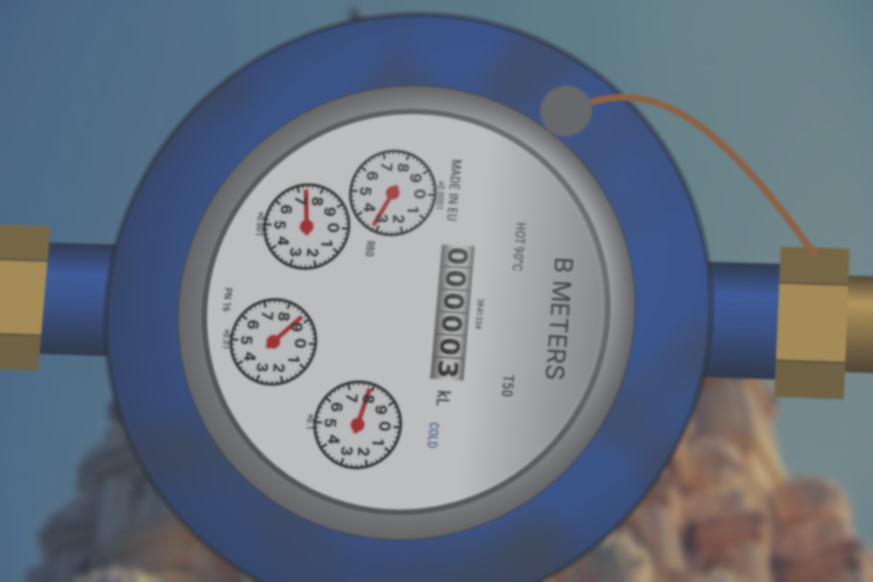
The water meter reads 3.7873; kL
